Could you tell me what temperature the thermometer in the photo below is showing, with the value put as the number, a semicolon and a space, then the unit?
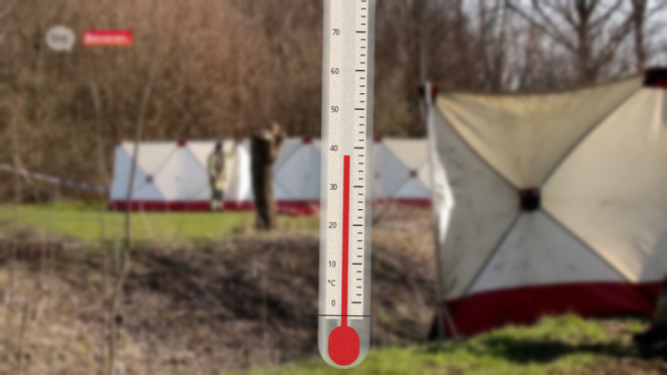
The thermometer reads 38; °C
